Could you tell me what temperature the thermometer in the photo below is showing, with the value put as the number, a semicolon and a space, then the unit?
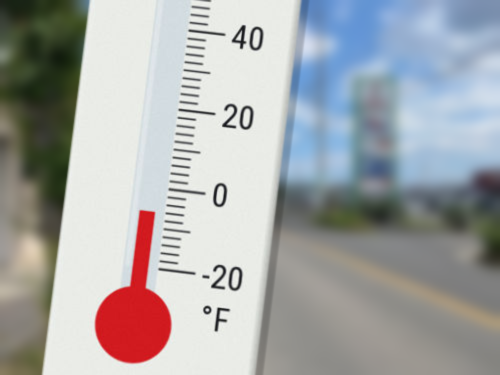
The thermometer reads -6; °F
